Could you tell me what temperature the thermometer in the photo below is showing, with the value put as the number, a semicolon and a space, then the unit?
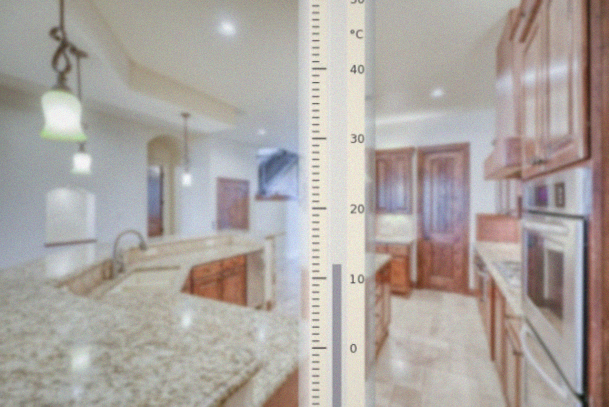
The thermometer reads 12; °C
